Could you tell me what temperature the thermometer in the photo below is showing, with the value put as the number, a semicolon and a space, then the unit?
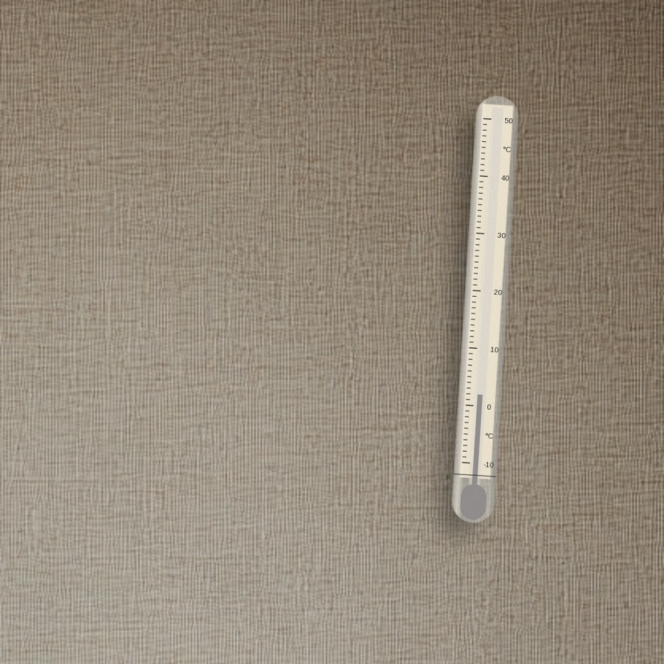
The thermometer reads 2; °C
